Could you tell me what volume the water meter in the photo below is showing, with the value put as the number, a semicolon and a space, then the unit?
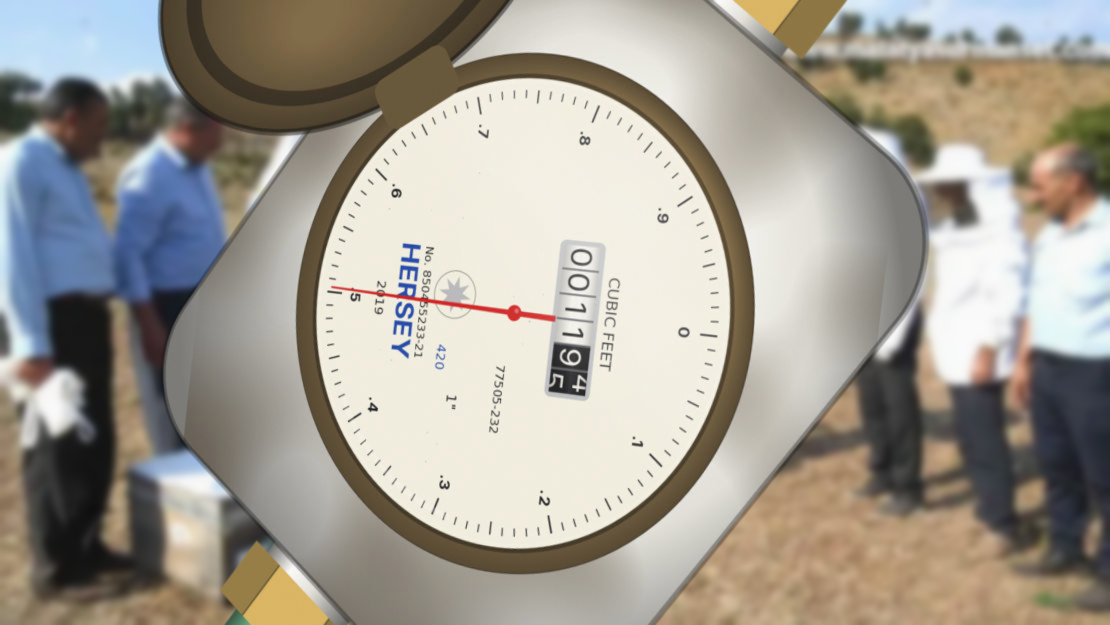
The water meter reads 1194.50; ft³
